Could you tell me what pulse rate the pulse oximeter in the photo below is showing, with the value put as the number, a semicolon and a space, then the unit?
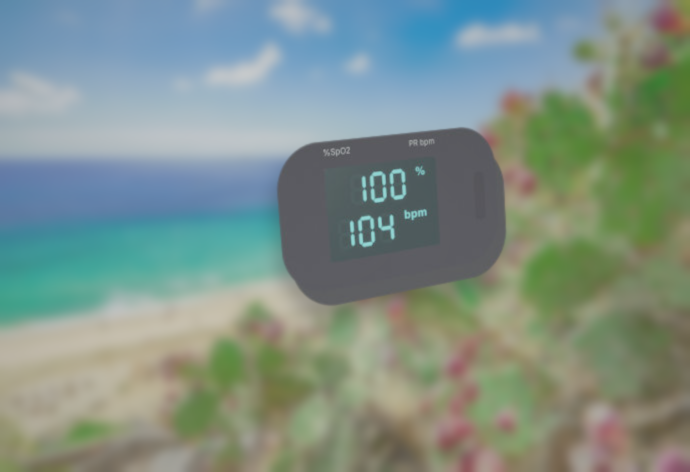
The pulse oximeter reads 104; bpm
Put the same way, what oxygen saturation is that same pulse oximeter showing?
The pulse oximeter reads 100; %
